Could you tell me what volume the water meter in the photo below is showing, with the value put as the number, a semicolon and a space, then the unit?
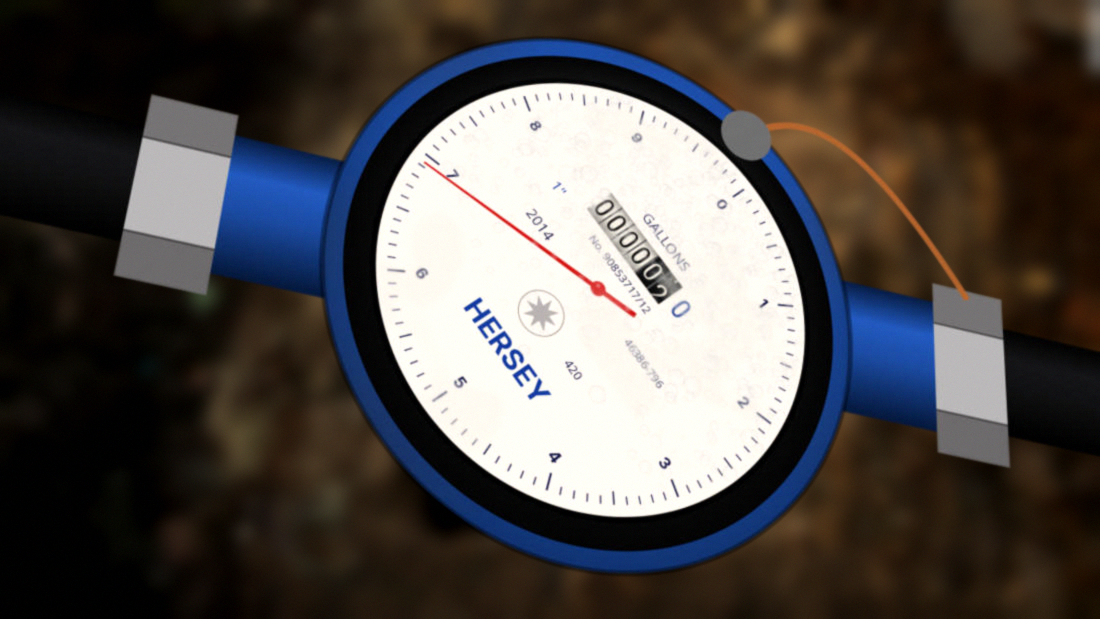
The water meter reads 16.9; gal
